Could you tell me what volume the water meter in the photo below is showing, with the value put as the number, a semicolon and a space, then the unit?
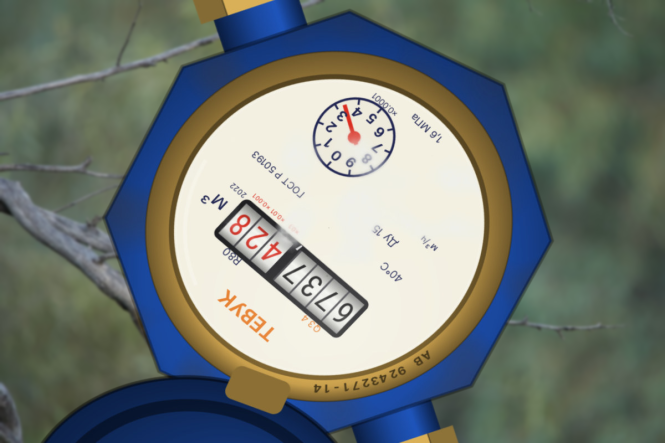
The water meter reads 6737.4283; m³
